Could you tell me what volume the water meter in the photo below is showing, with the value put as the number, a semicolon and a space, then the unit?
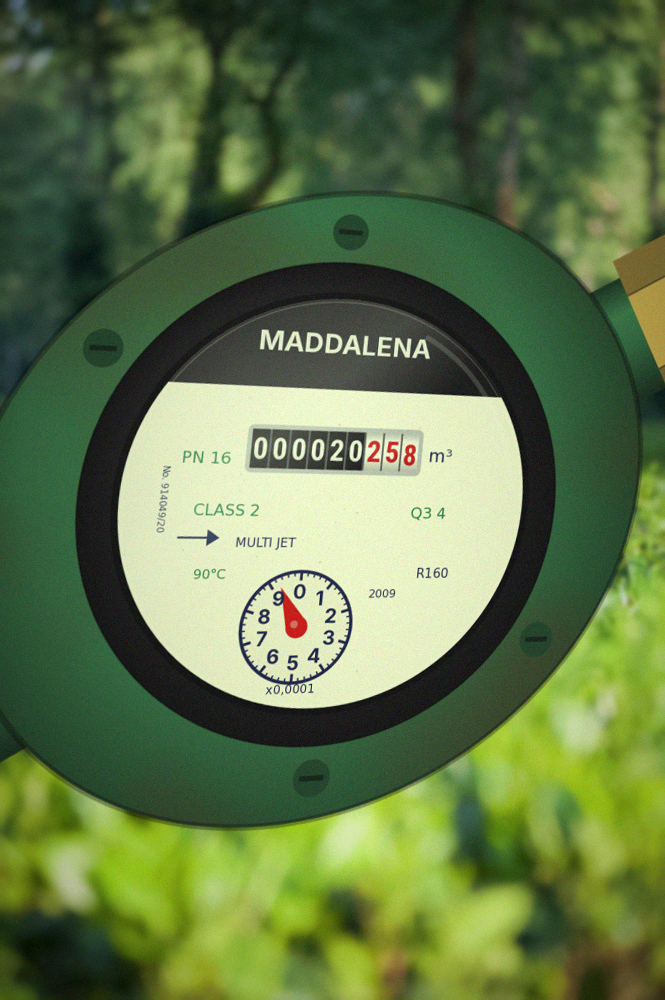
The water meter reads 20.2579; m³
